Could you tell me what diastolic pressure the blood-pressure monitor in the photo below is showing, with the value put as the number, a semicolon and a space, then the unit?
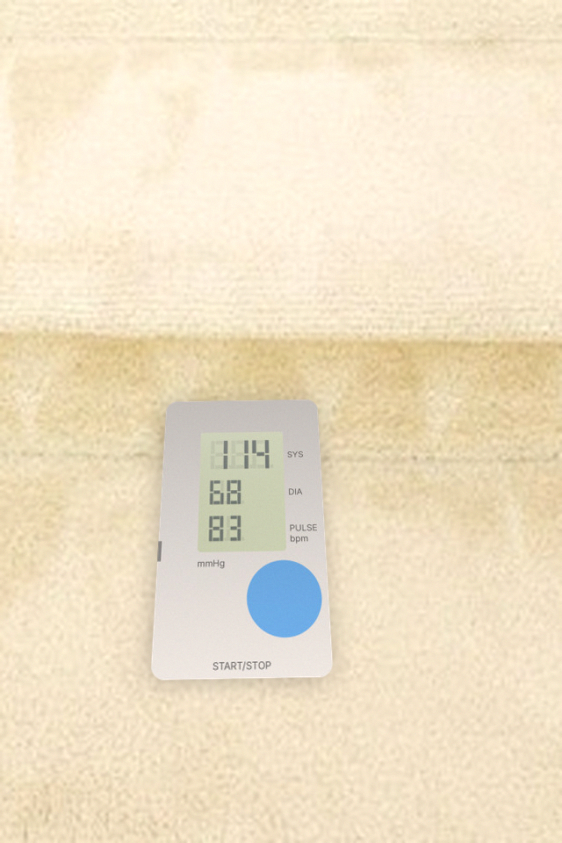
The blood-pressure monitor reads 68; mmHg
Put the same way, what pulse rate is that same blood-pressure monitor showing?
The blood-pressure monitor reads 83; bpm
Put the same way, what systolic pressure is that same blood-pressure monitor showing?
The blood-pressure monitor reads 114; mmHg
